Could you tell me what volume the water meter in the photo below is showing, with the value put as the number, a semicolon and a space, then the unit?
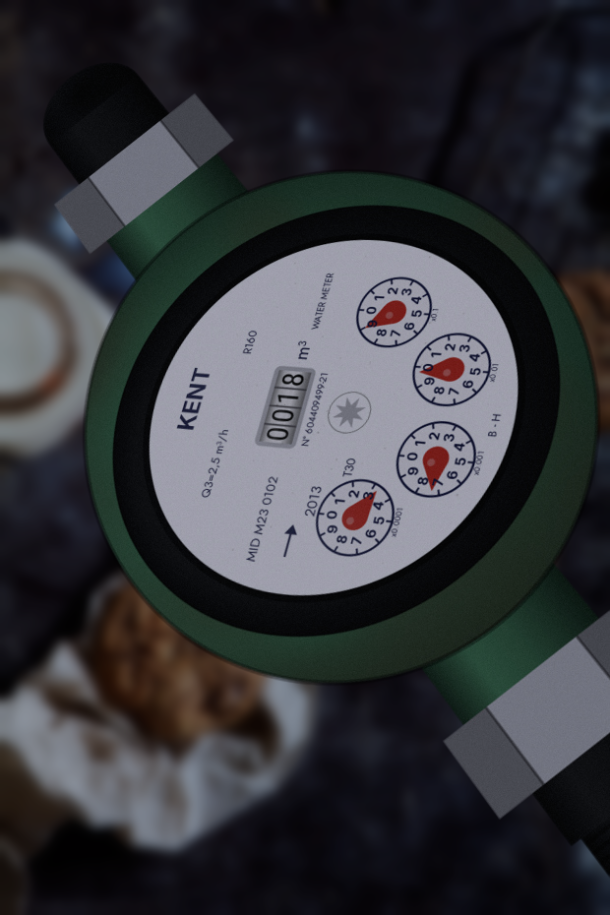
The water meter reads 18.8973; m³
